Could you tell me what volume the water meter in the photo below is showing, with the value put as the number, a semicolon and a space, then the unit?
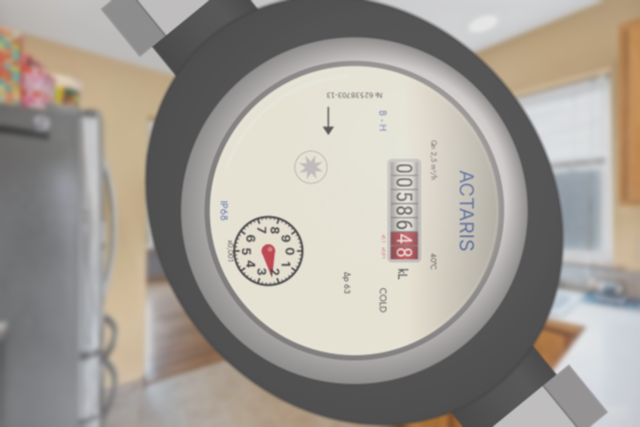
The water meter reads 586.482; kL
